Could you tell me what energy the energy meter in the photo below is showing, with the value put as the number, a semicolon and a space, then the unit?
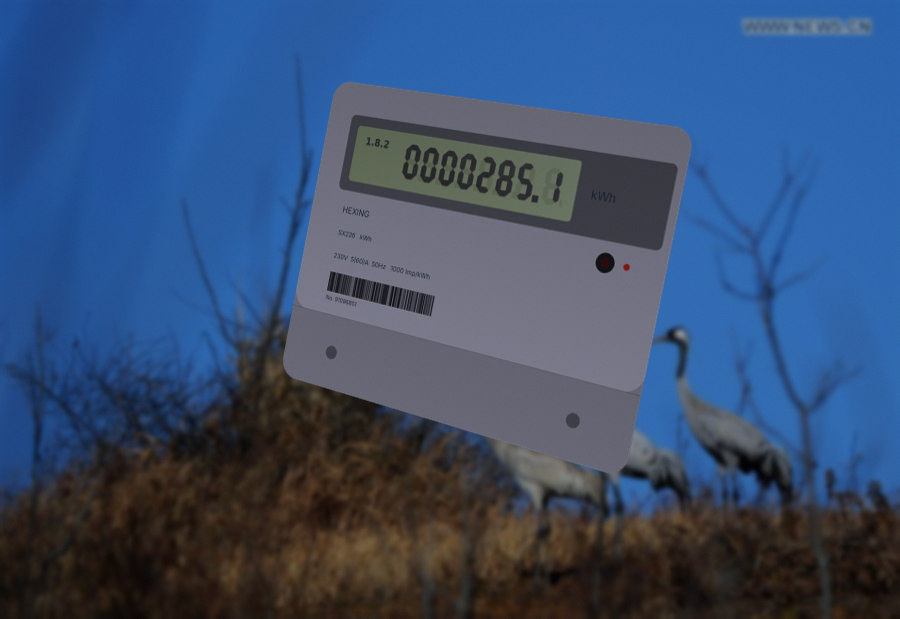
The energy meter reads 285.1; kWh
